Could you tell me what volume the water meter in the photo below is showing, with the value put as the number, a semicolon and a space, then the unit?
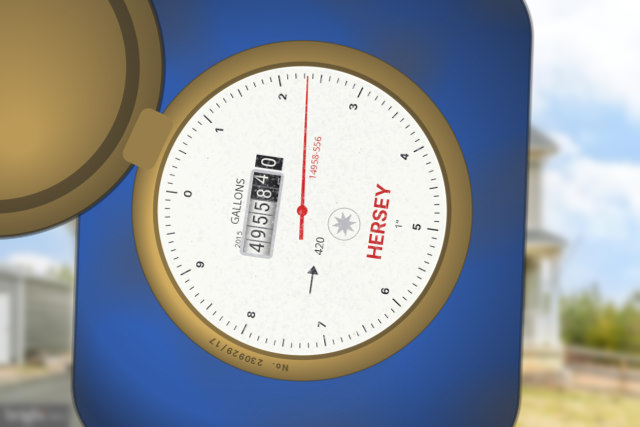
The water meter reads 4955842.3; gal
